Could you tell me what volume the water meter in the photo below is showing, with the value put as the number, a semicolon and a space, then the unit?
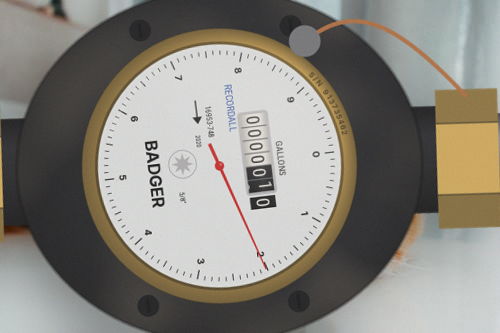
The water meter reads 12.0; gal
